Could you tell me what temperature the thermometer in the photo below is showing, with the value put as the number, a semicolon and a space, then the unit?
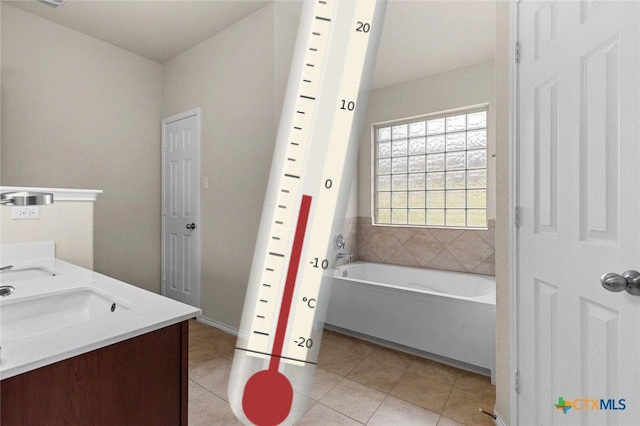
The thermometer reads -2; °C
